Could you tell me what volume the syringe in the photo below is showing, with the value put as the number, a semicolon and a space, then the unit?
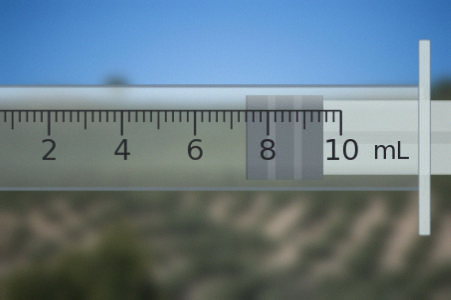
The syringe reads 7.4; mL
